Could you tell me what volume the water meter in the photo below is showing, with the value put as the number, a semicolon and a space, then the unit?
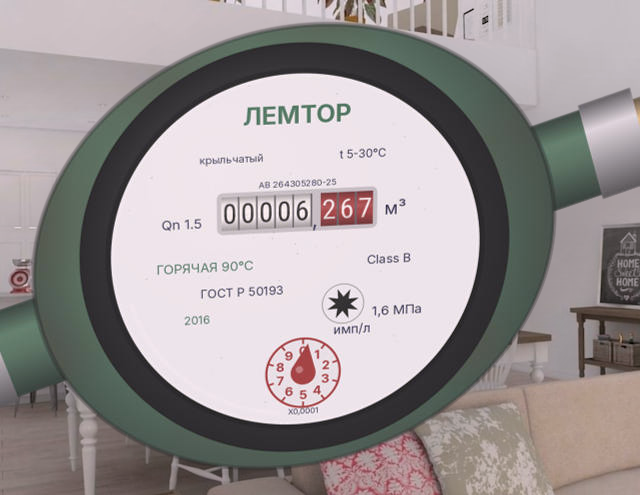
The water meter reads 6.2670; m³
